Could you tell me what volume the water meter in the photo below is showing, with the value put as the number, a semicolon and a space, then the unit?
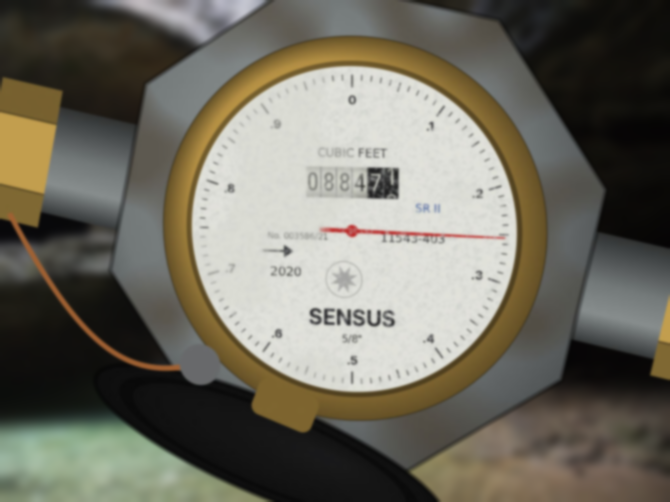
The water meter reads 88471.25; ft³
